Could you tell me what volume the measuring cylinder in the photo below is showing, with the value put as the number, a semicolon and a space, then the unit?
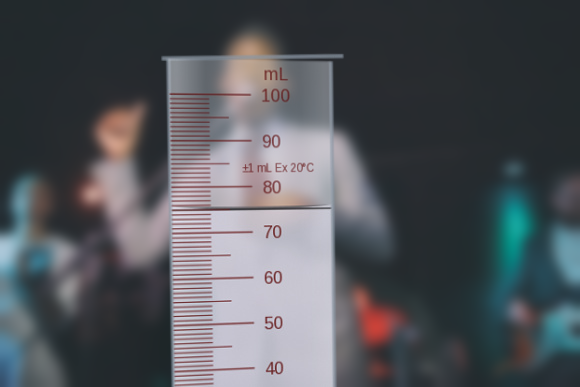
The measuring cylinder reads 75; mL
